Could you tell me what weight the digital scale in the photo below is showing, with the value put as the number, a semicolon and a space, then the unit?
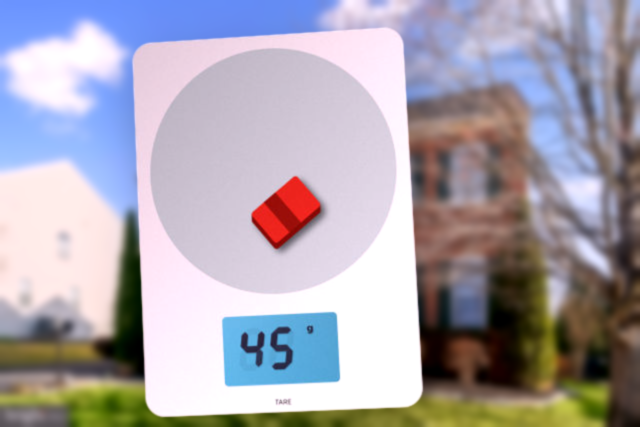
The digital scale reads 45; g
